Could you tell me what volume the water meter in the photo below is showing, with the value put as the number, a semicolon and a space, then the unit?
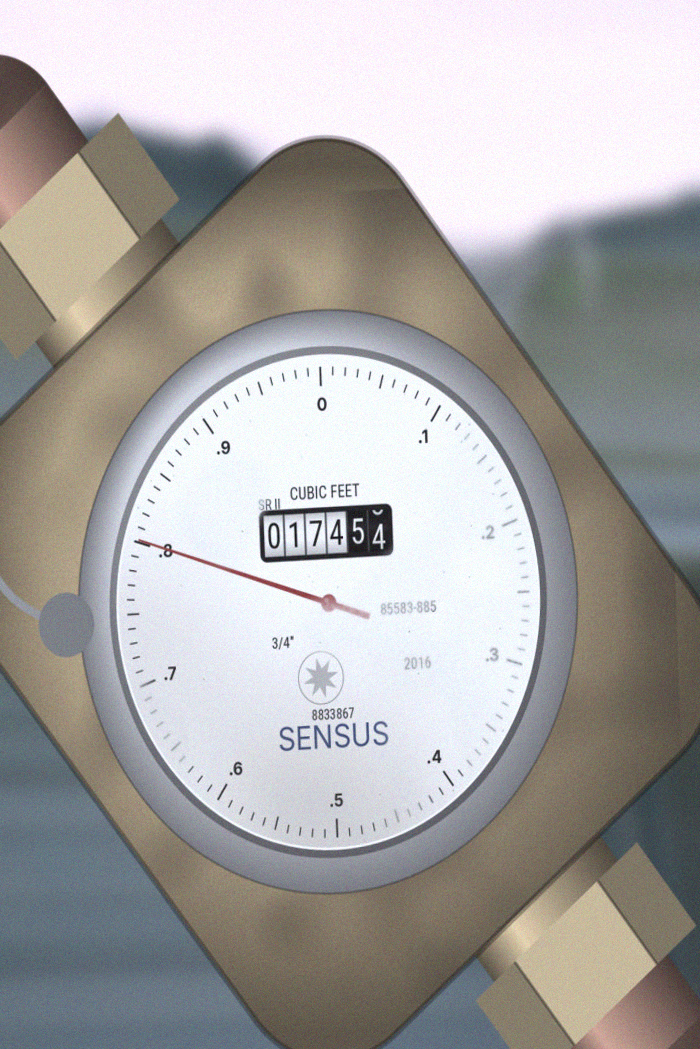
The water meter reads 17453.80; ft³
